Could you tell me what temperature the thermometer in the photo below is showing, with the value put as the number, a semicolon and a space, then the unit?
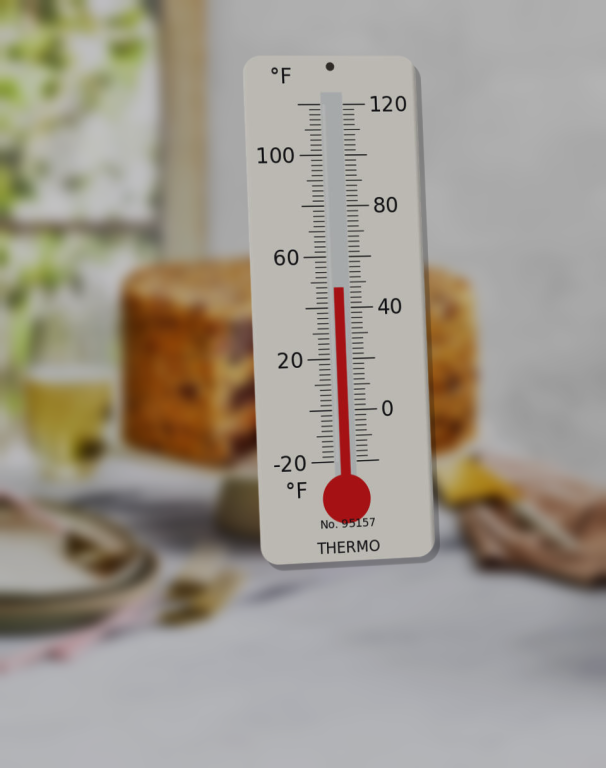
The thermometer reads 48; °F
